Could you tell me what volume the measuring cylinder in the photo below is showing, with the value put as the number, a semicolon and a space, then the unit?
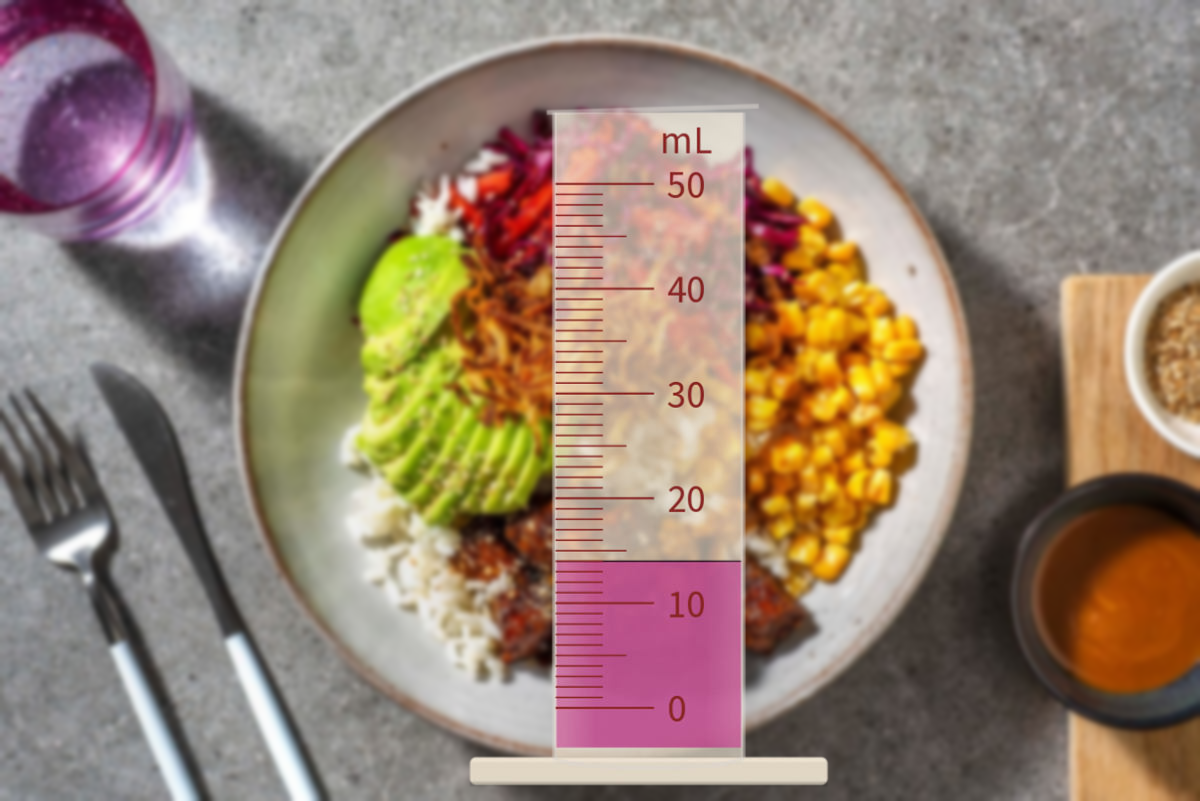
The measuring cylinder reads 14; mL
